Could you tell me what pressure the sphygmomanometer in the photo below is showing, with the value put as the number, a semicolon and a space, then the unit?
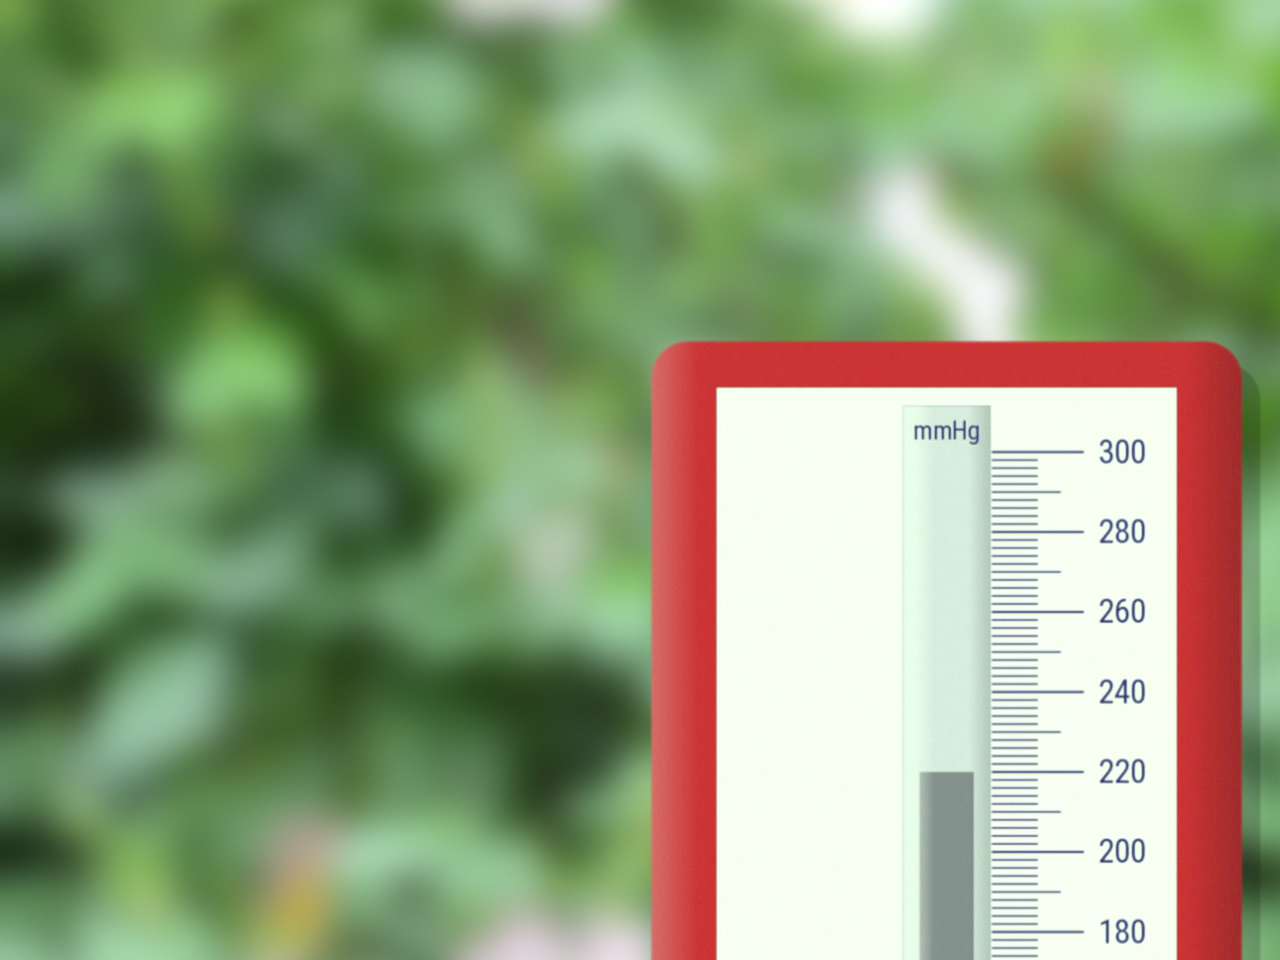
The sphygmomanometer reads 220; mmHg
